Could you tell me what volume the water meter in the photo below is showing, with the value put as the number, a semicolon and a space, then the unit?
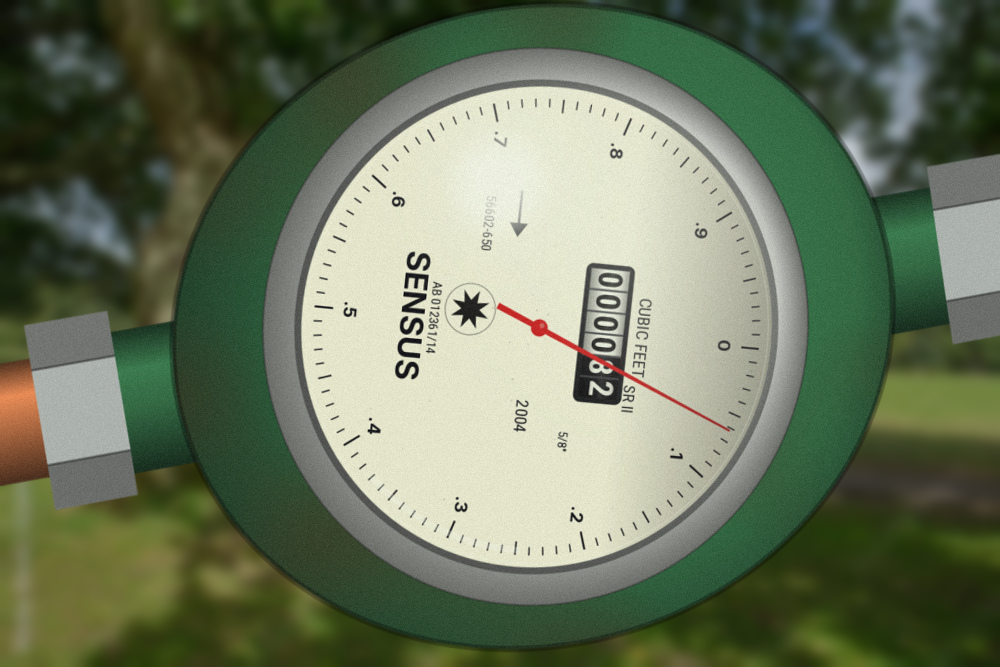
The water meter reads 82.06; ft³
